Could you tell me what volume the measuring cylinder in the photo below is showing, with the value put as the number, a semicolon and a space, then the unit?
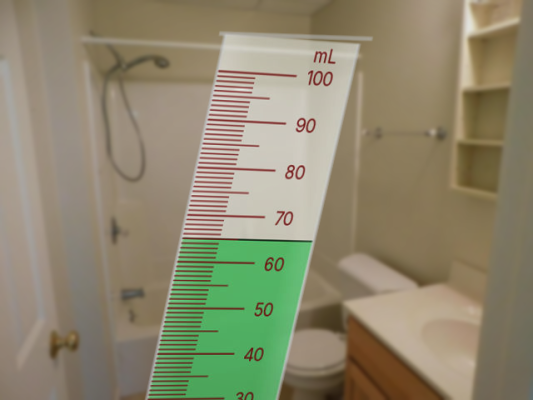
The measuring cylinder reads 65; mL
